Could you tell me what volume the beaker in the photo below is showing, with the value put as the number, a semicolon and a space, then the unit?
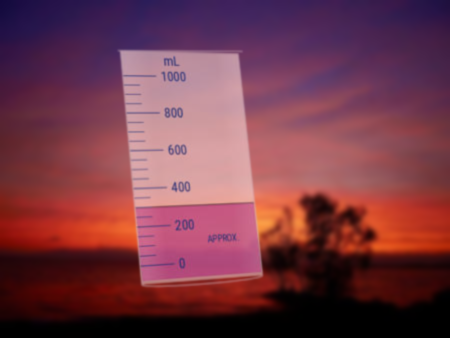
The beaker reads 300; mL
